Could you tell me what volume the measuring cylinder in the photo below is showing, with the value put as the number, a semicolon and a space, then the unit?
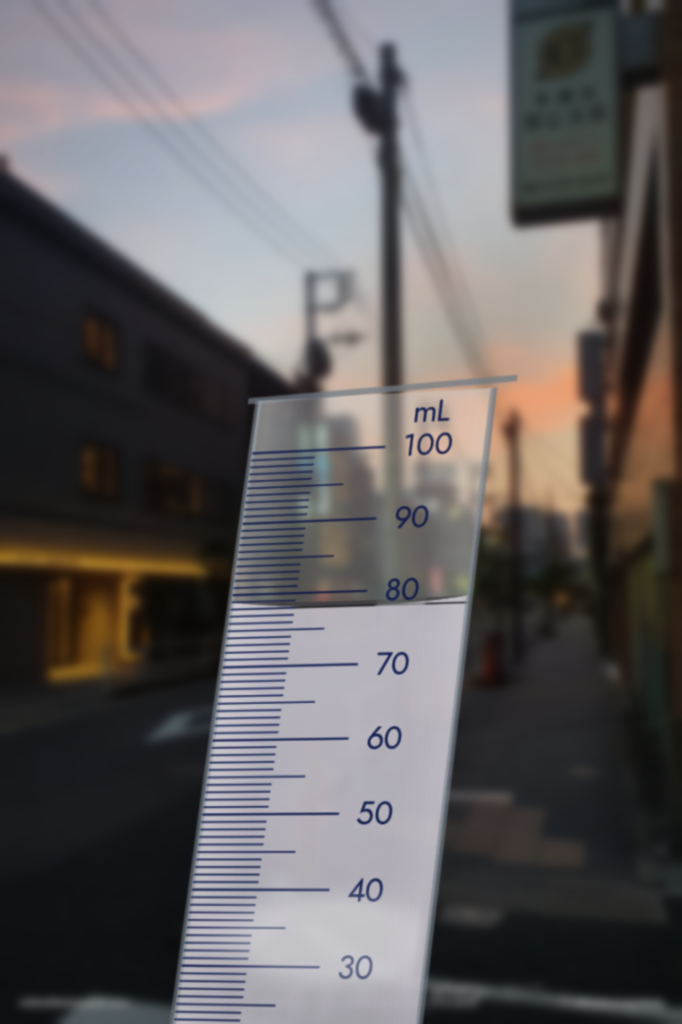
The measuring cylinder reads 78; mL
